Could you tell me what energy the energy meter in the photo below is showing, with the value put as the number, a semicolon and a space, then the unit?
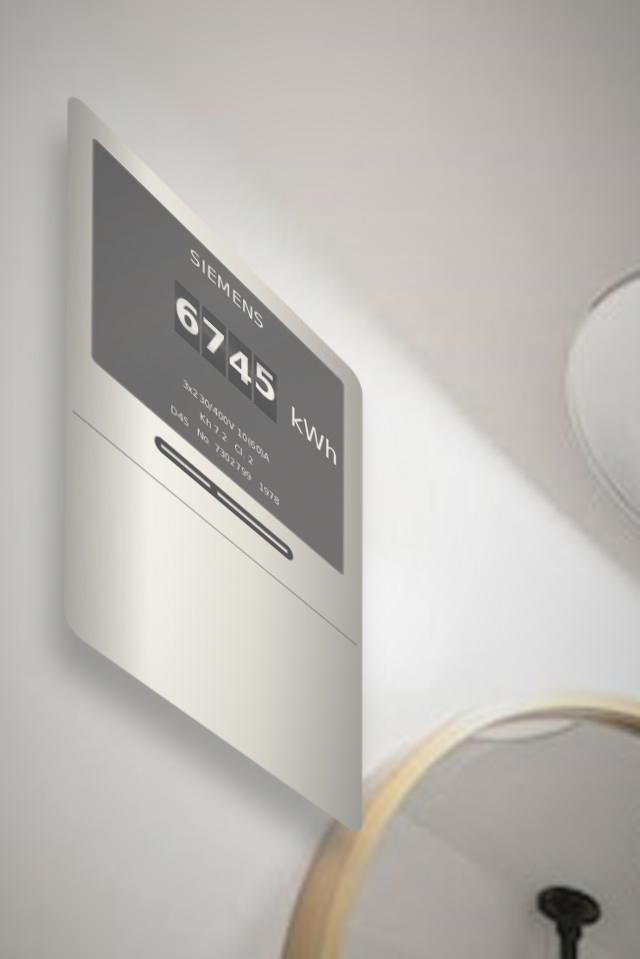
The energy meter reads 6745; kWh
